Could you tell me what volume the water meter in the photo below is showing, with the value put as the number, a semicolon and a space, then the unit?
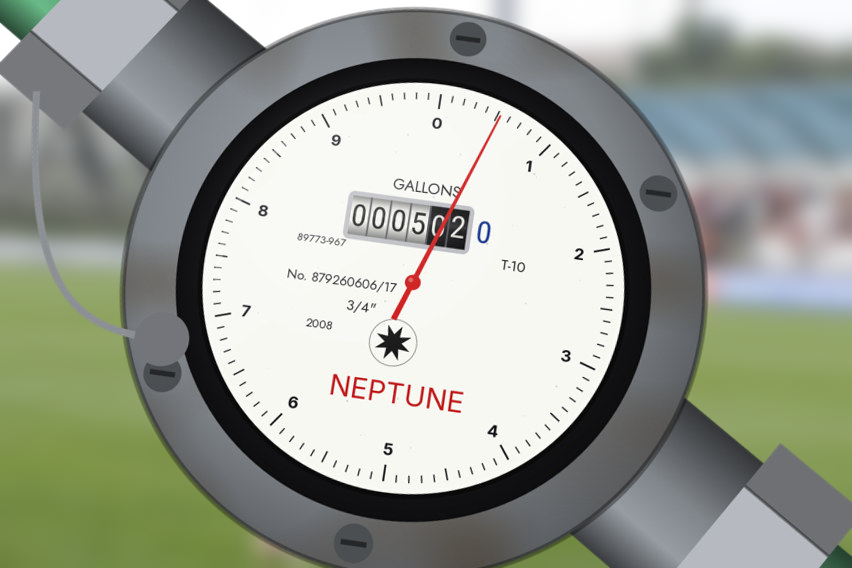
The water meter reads 5020.5; gal
